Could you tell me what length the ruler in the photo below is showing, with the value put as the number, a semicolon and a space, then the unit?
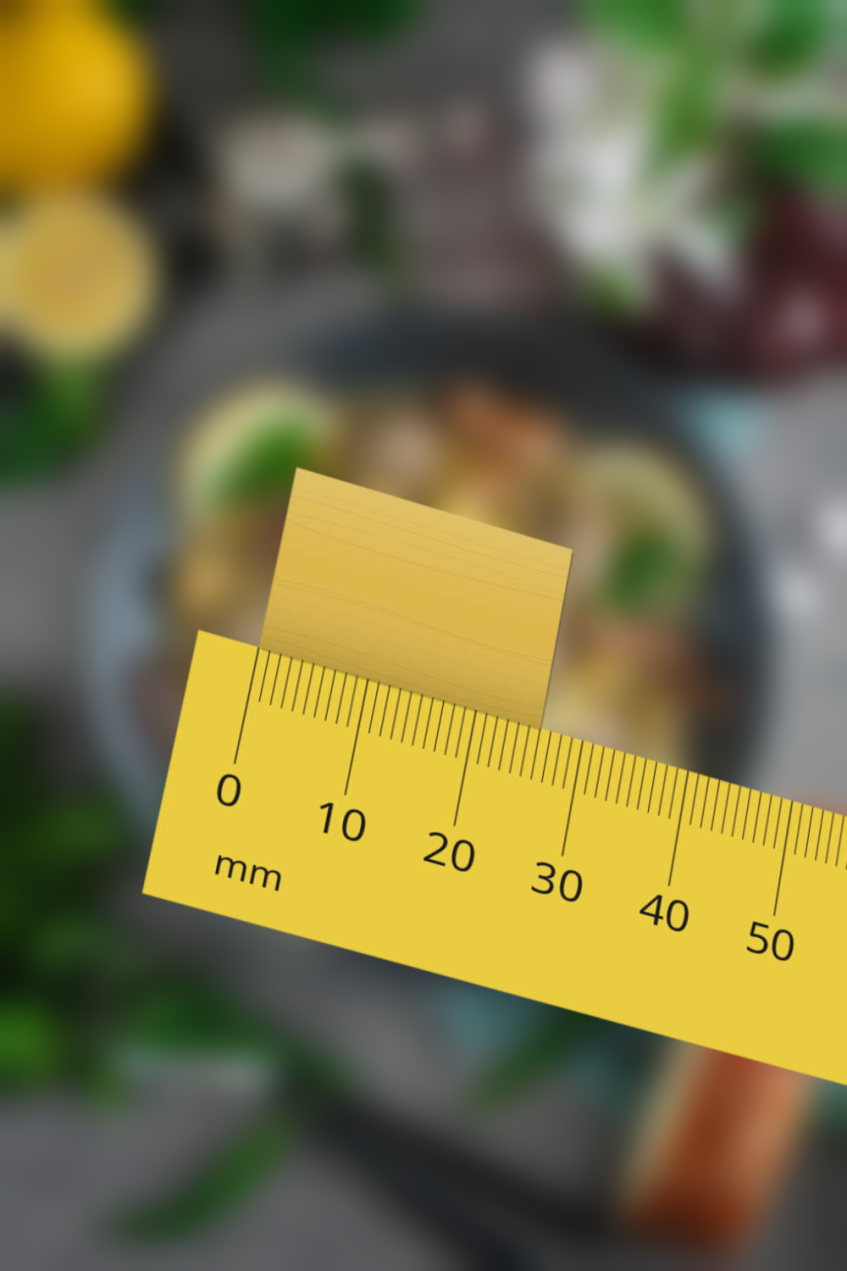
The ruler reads 26; mm
